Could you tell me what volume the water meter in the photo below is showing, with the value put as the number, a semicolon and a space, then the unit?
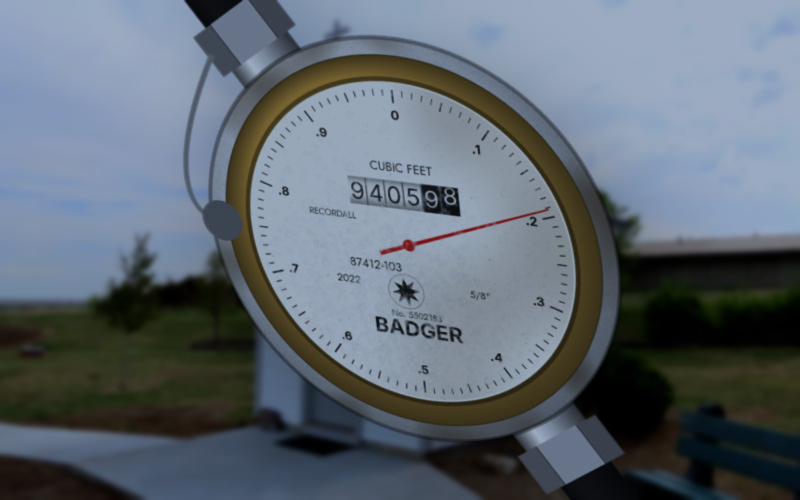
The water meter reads 940598.19; ft³
